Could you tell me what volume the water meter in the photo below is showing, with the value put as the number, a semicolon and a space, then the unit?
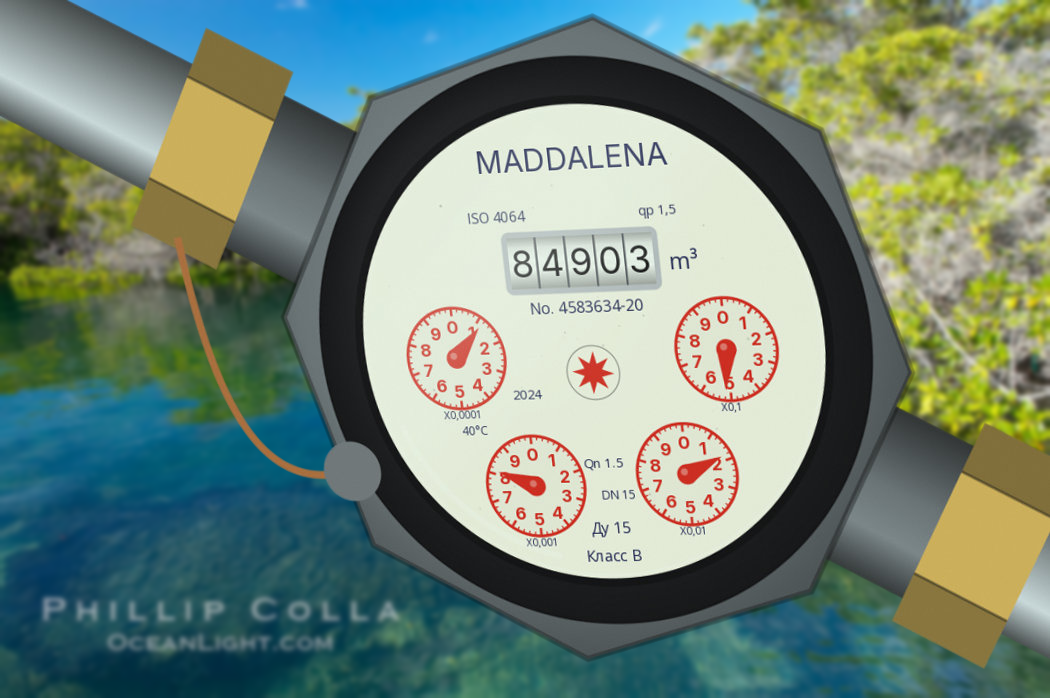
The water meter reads 84903.5181; m³
